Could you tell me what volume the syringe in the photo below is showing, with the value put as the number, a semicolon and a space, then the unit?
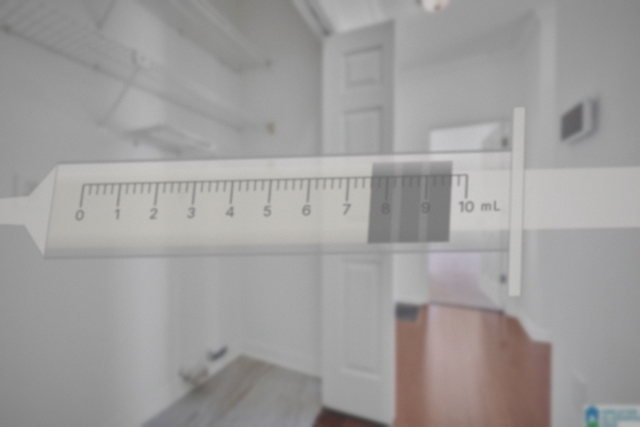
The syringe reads 7.6; mL
